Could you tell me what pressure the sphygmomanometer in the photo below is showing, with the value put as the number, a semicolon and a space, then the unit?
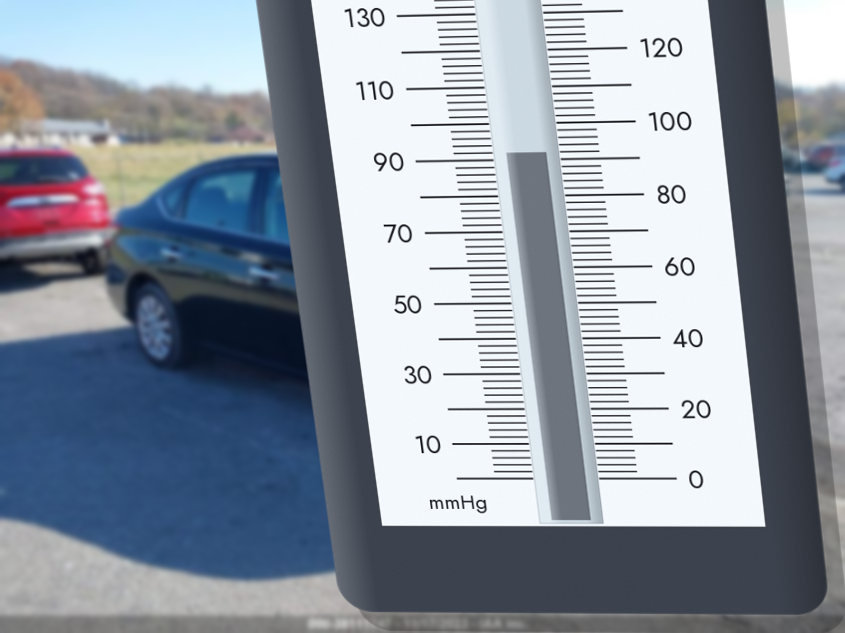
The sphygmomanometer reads 92; mmHg
